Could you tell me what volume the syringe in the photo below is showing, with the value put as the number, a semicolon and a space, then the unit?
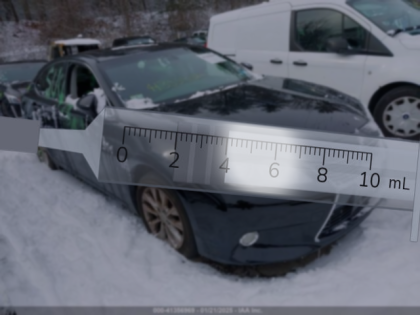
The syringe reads 2; mL
